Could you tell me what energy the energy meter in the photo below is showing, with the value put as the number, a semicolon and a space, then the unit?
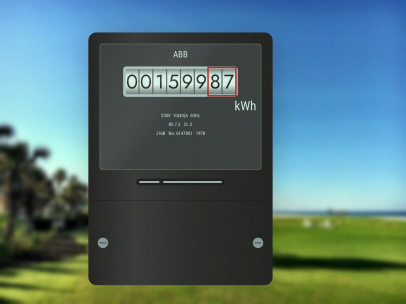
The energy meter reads 1599.87; kWh
